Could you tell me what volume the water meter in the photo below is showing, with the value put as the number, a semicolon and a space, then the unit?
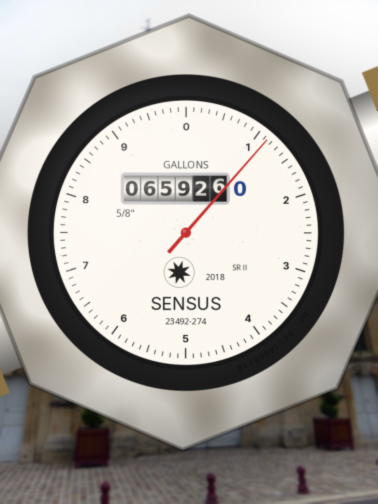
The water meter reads 659261.1; gal
